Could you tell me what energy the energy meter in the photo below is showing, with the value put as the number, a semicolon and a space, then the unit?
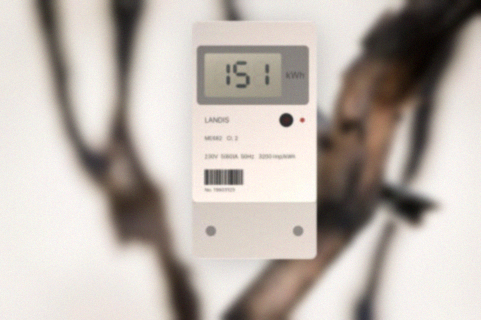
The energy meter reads 151; kWh
